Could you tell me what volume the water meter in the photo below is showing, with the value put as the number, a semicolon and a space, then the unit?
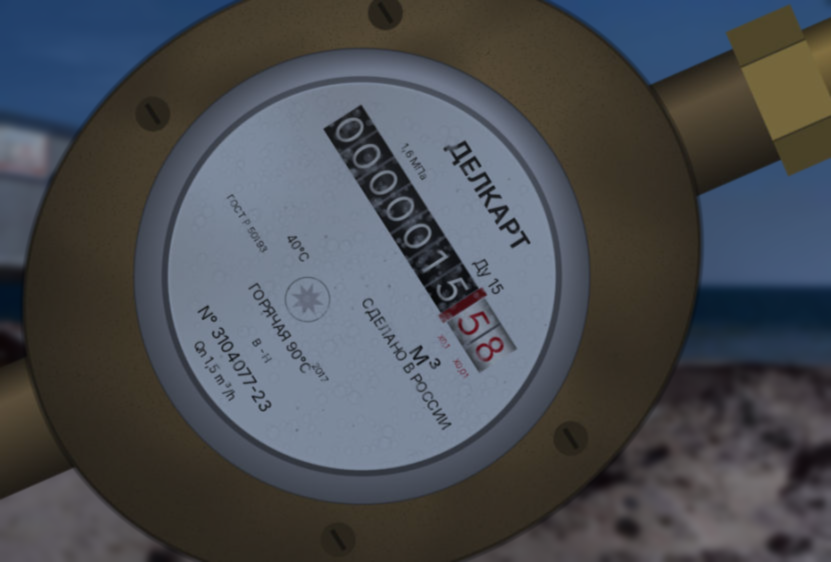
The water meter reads 15.58; m³
